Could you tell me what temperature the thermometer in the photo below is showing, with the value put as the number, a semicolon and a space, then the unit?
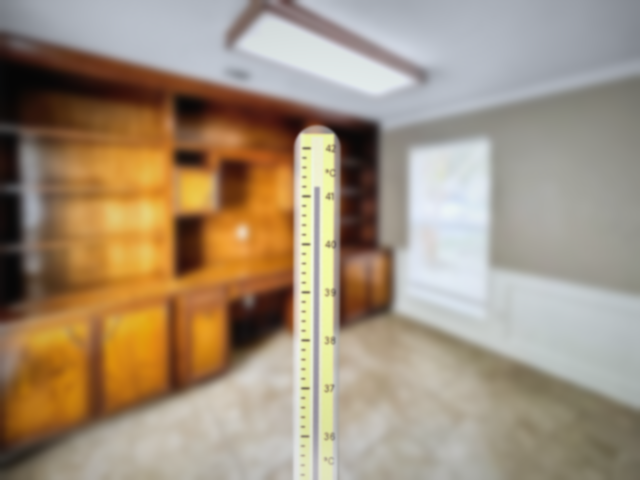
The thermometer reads 41.2; °C
